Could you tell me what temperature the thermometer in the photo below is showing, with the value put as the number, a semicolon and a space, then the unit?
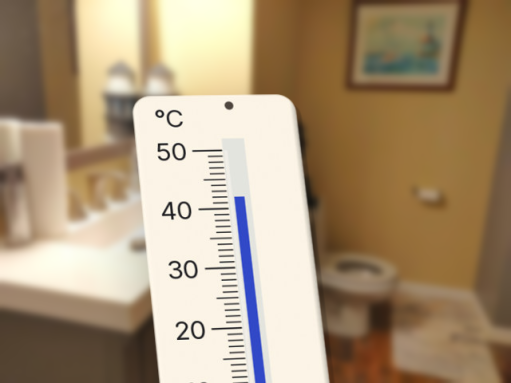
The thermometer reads 42; °C
